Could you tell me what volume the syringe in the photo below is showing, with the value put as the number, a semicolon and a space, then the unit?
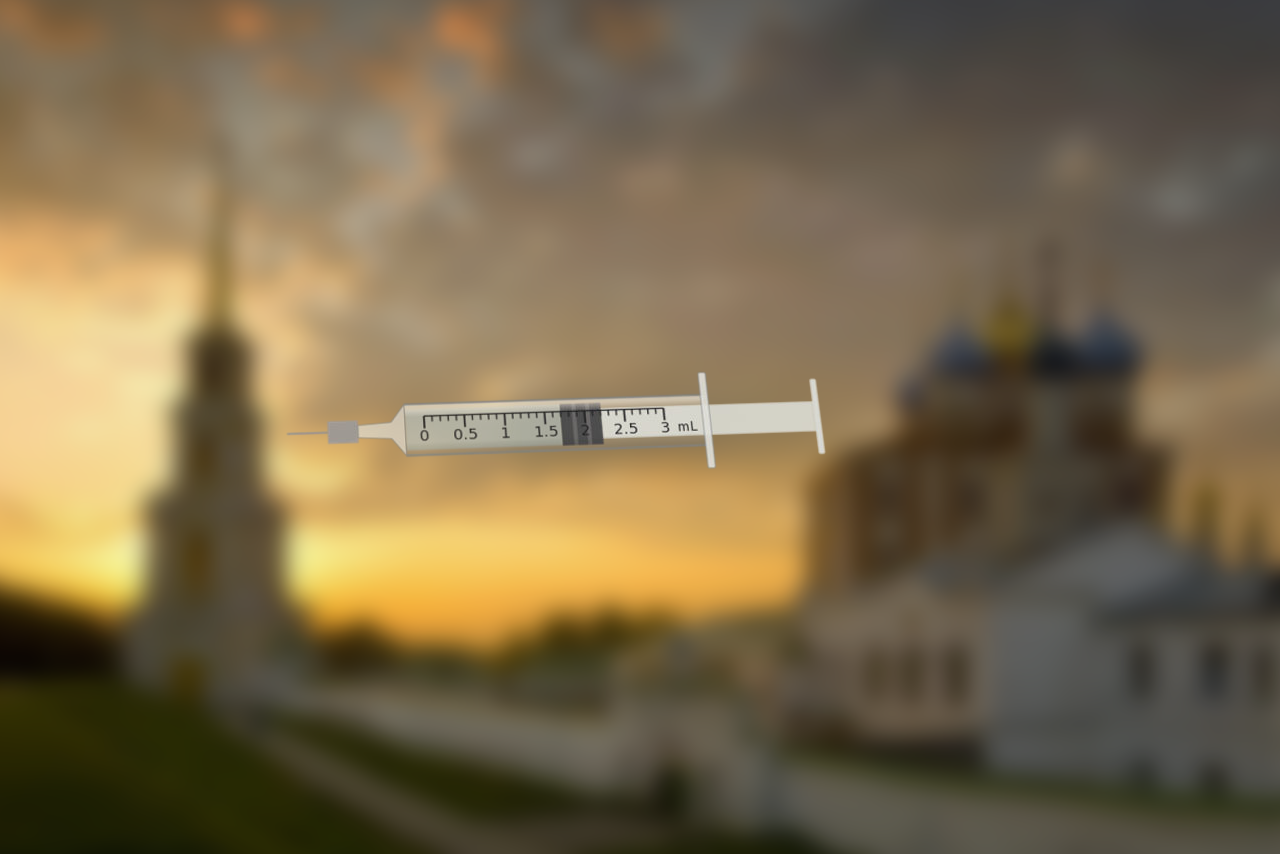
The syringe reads 1.7; mL
